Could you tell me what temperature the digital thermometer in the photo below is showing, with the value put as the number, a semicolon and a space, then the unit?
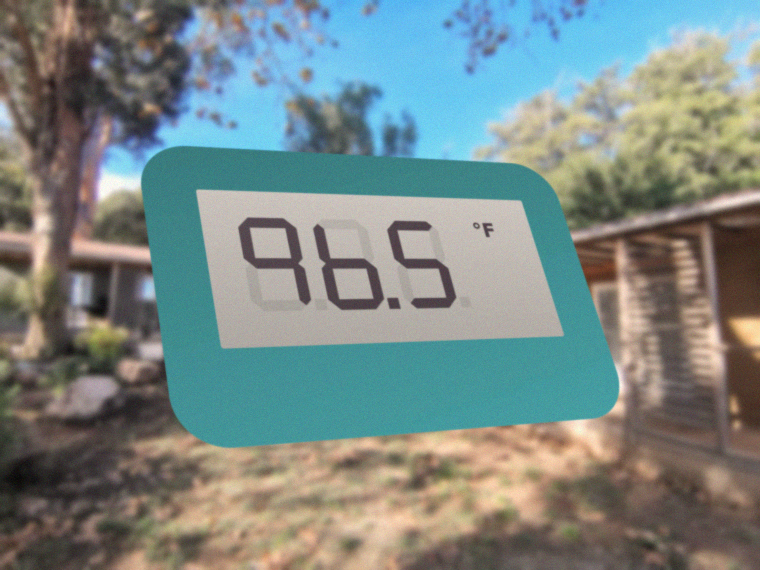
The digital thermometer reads 96.5; °F
